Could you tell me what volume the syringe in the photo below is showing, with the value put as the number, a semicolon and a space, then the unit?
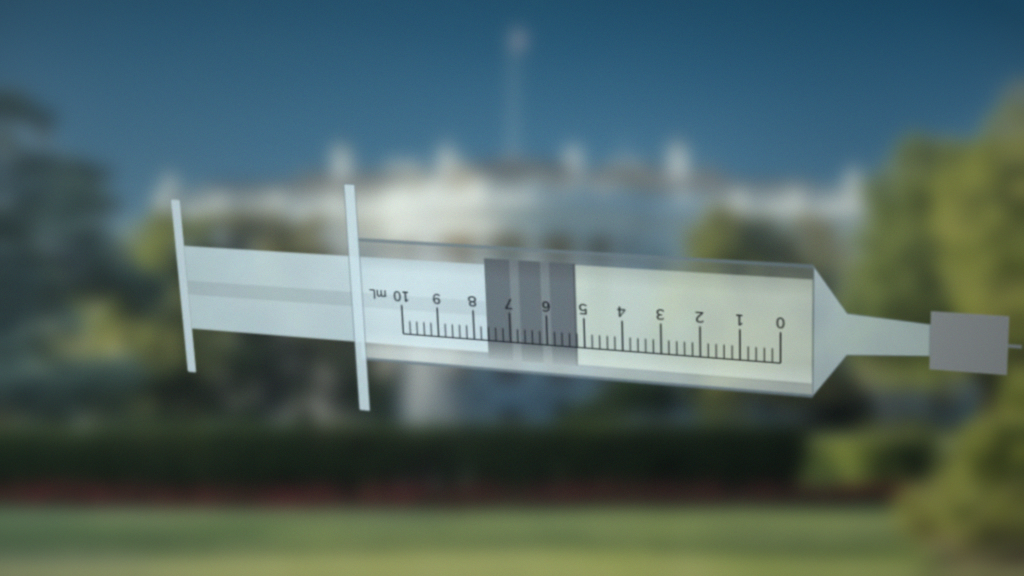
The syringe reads 5.2; mL
